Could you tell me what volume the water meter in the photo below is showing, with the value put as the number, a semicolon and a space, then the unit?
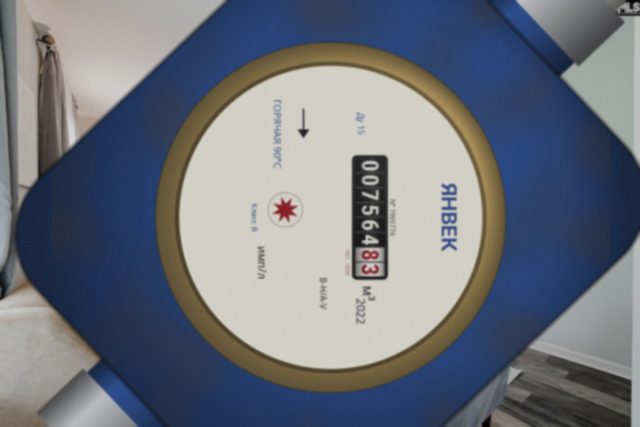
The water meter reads 7564.83; m³
